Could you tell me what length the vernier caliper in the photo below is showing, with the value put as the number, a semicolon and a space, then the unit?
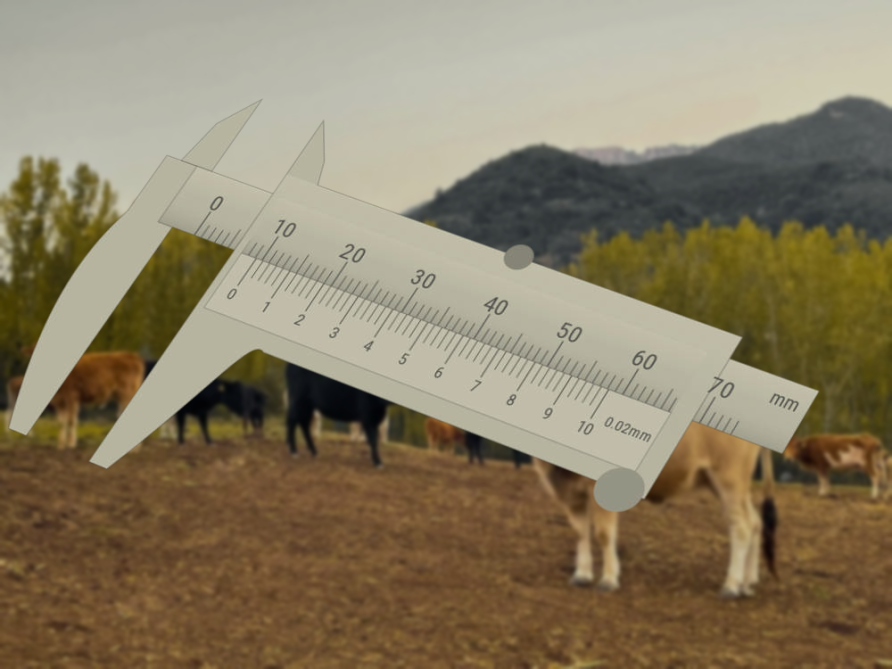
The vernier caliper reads 9.2; mm
